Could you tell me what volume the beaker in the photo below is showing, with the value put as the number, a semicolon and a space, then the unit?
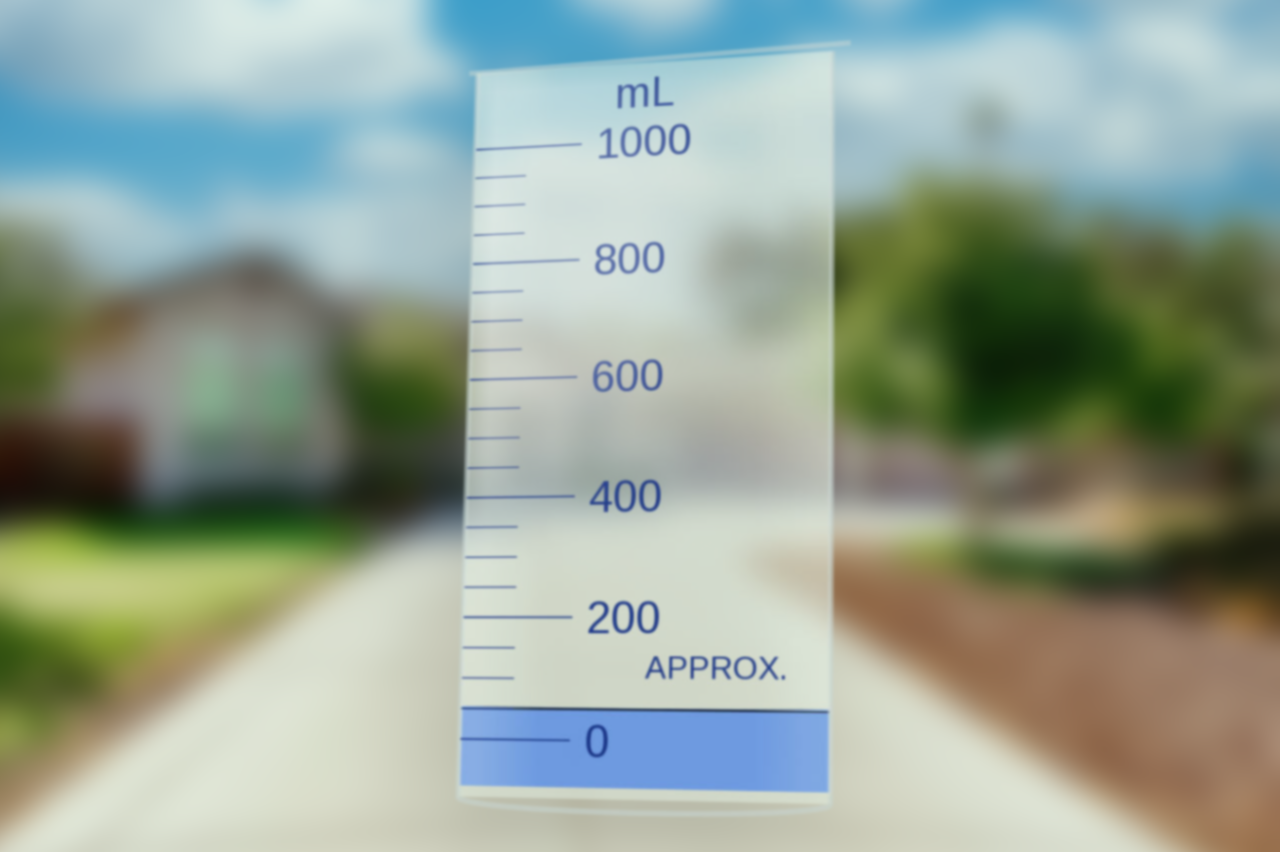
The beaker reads 50; mL
